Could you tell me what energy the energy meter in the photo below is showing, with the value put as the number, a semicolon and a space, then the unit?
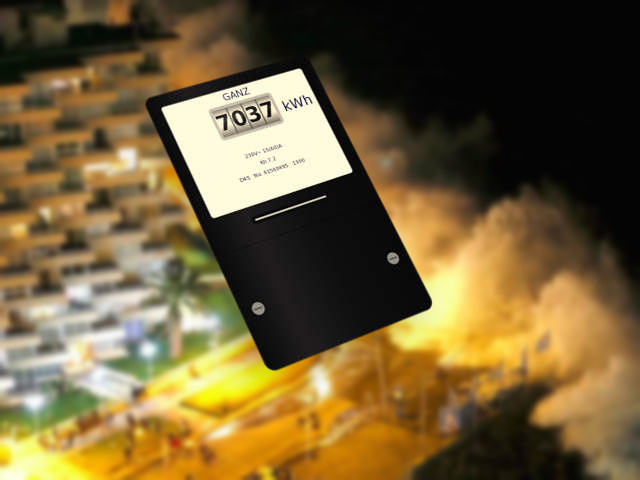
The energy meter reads 7037; kWh
